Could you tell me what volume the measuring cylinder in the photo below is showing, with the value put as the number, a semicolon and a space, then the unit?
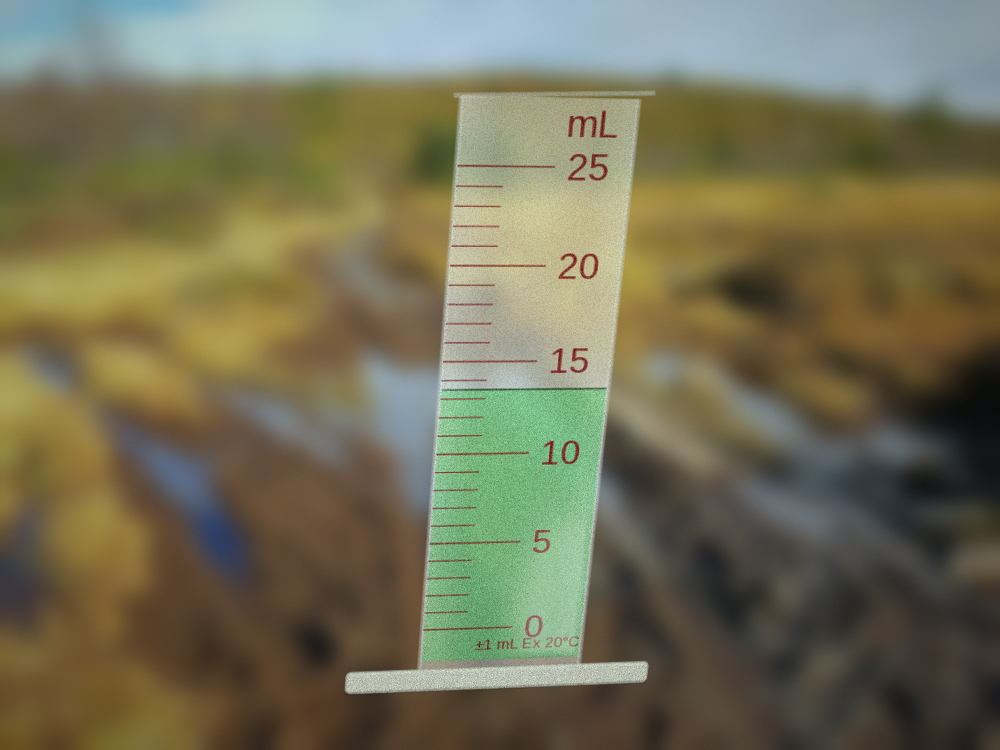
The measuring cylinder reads 13.5; mL
